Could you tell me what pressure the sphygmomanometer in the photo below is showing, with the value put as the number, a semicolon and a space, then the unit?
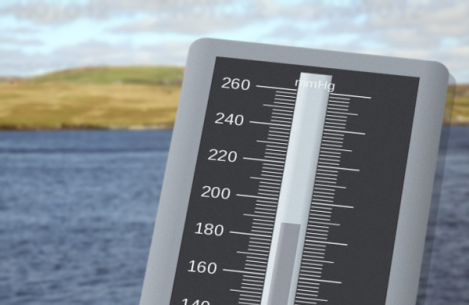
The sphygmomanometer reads 188; mmHg
